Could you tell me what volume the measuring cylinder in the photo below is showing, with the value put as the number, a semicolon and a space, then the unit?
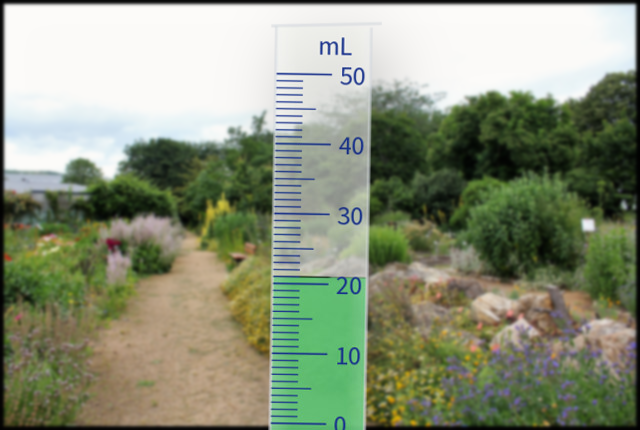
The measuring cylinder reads 21; mL
